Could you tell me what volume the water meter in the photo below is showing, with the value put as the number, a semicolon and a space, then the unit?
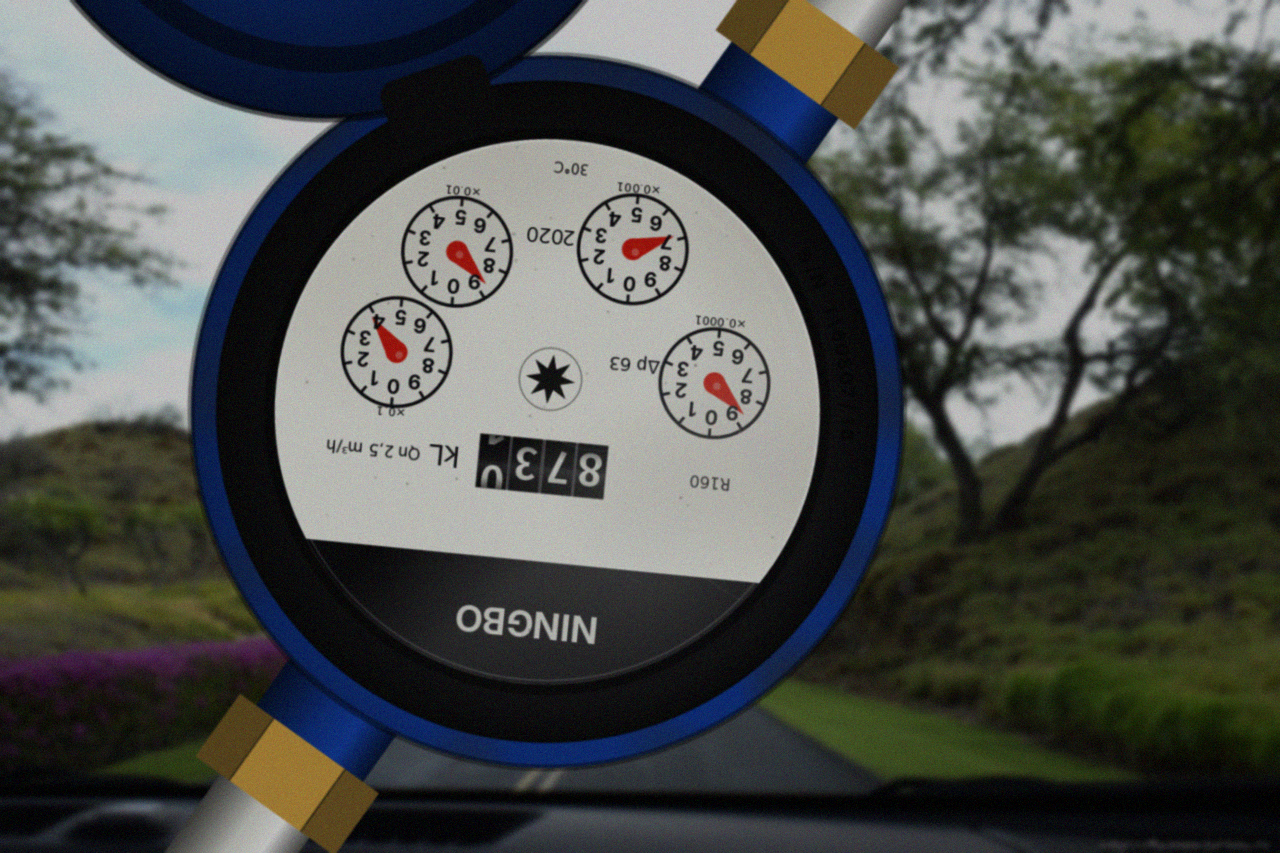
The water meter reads 8730.3868; kL
